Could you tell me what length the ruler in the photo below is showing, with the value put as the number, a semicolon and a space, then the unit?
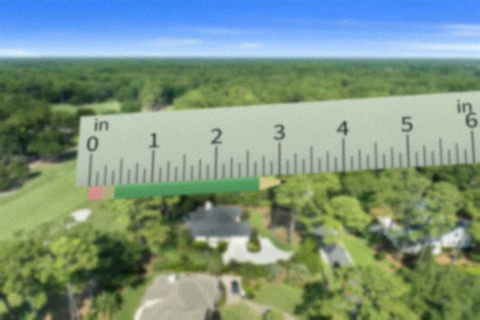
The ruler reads 3.125; in
